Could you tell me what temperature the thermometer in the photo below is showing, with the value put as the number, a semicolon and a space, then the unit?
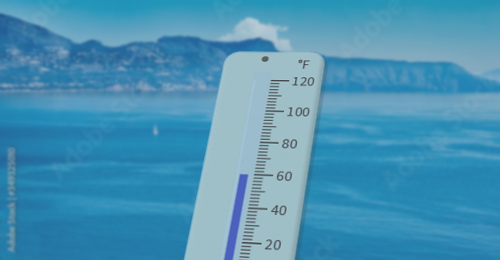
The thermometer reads 60; °F
